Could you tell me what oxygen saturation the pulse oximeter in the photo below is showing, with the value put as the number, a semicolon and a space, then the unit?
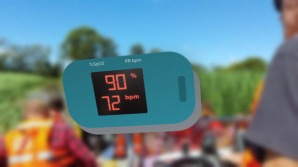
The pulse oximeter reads 90; %
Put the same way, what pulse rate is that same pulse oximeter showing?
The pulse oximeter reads 72; bpm
